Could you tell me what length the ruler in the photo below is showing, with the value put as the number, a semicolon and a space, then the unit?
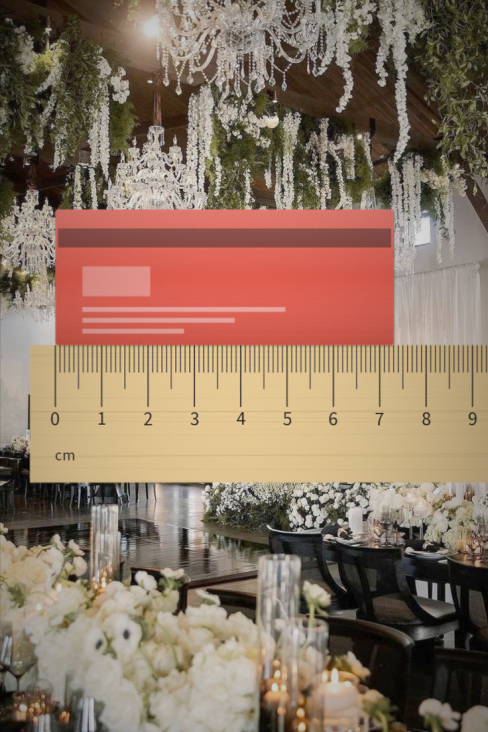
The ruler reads 7.3; cm
